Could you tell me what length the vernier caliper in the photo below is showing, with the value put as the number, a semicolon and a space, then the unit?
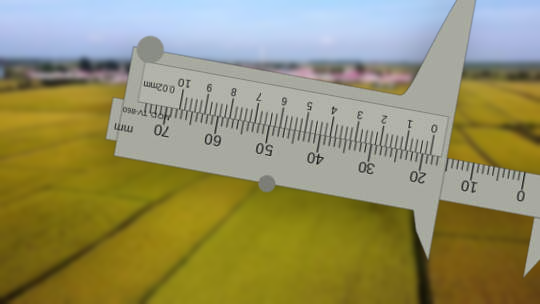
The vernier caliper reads 18.5; mm
